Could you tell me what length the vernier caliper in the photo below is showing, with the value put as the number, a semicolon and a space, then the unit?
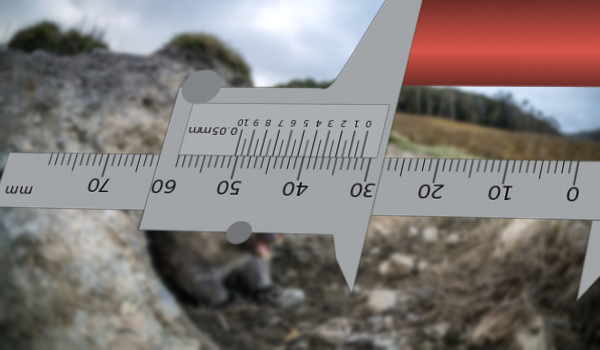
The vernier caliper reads 31.4; mm
